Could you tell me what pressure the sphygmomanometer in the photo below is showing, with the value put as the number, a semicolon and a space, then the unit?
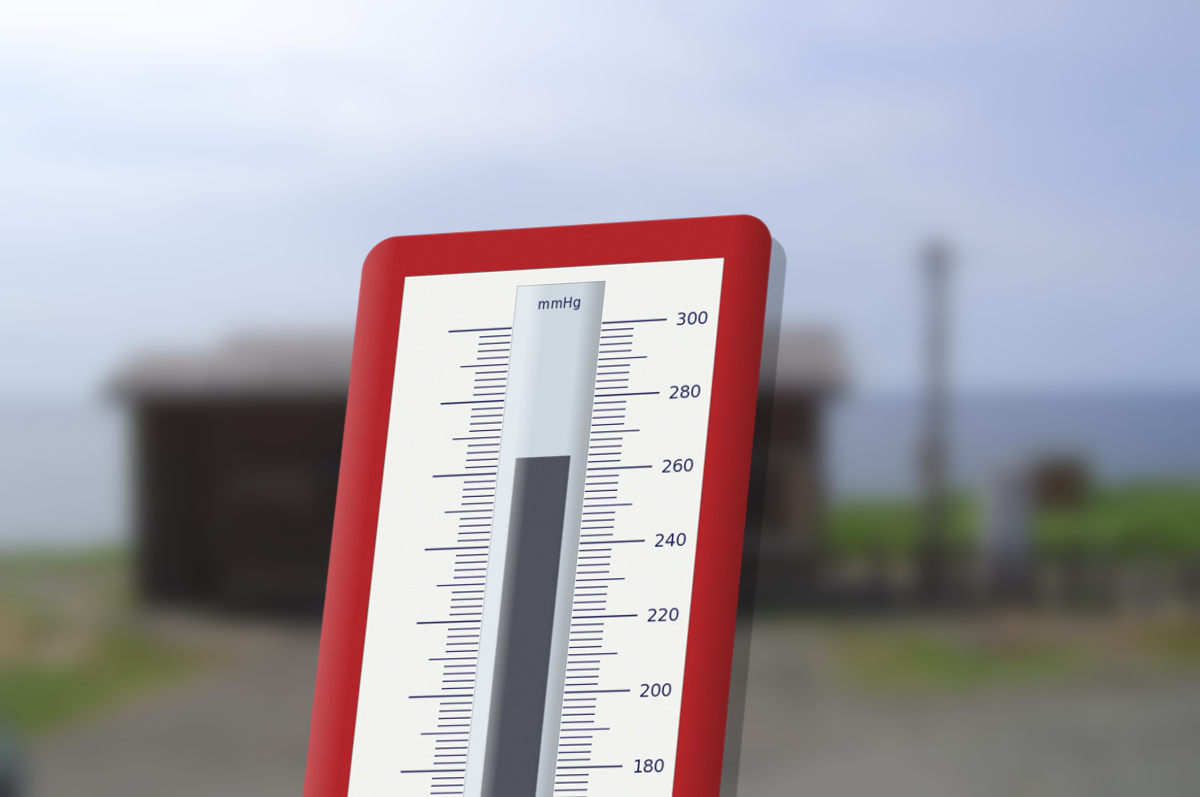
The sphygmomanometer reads 264; mmHg
